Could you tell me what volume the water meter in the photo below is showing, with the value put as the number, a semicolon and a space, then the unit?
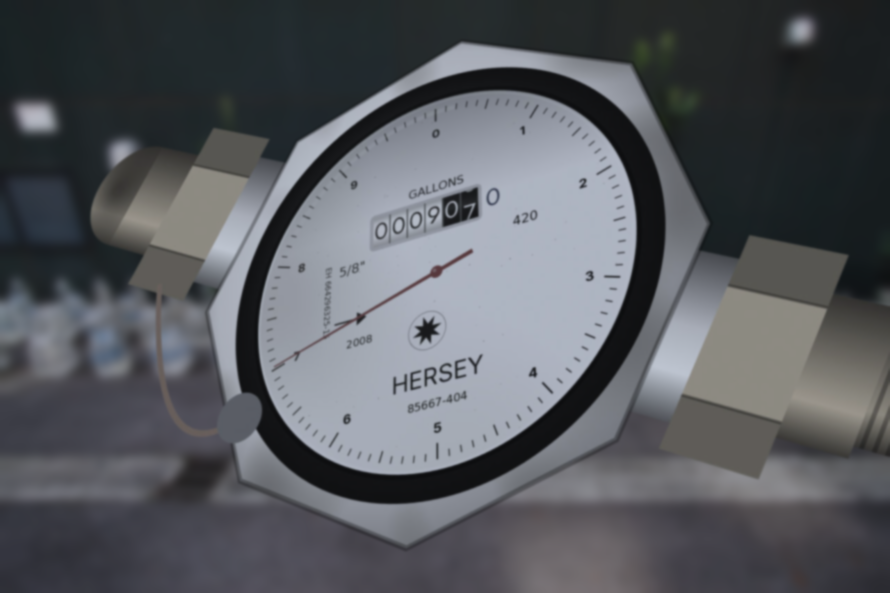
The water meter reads 9067.0; gal
